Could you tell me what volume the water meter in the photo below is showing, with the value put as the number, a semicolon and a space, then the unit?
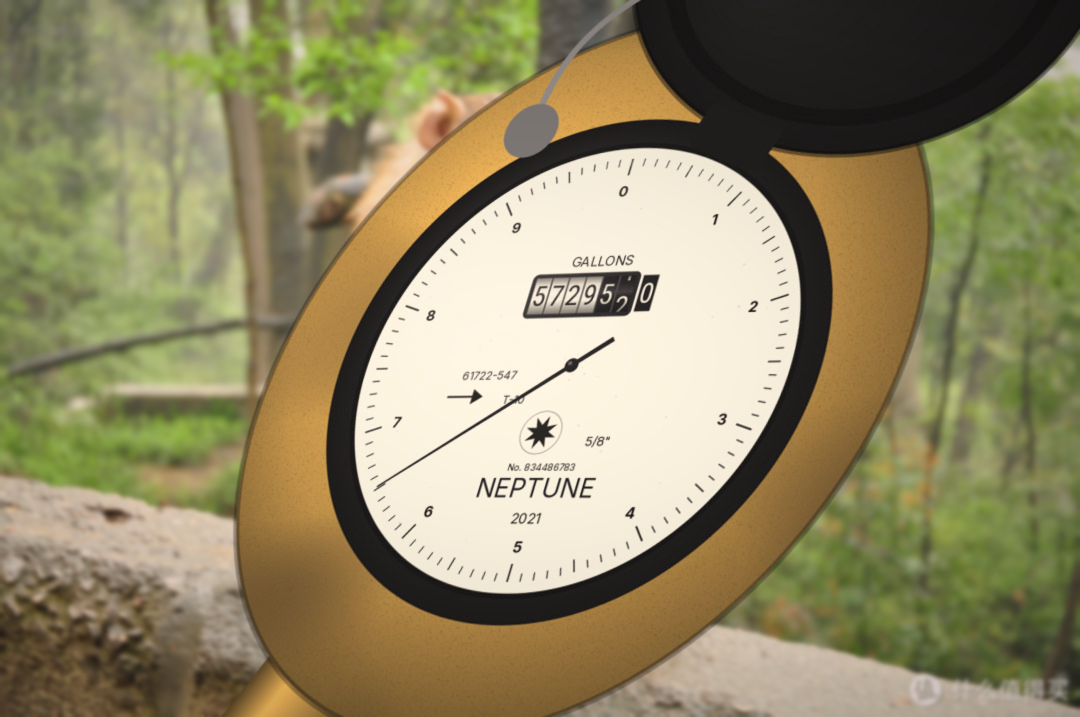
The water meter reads 5729516.5; gal
